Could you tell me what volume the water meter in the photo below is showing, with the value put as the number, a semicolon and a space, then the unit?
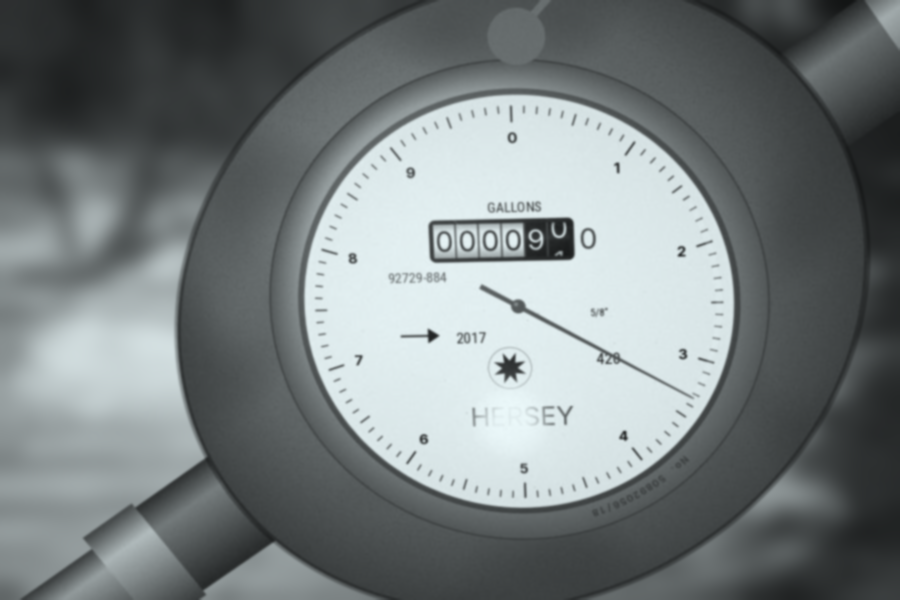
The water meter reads 903.3; gal
